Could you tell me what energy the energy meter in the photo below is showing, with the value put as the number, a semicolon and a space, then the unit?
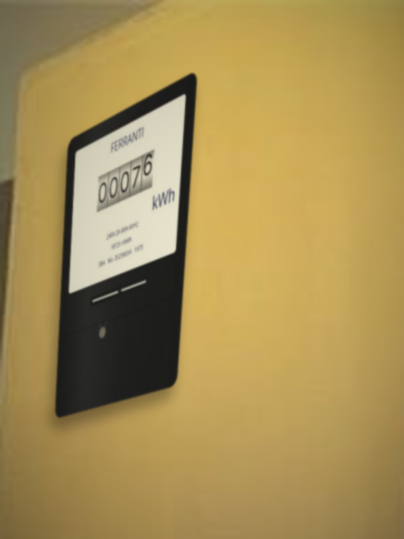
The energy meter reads 76; kWh
